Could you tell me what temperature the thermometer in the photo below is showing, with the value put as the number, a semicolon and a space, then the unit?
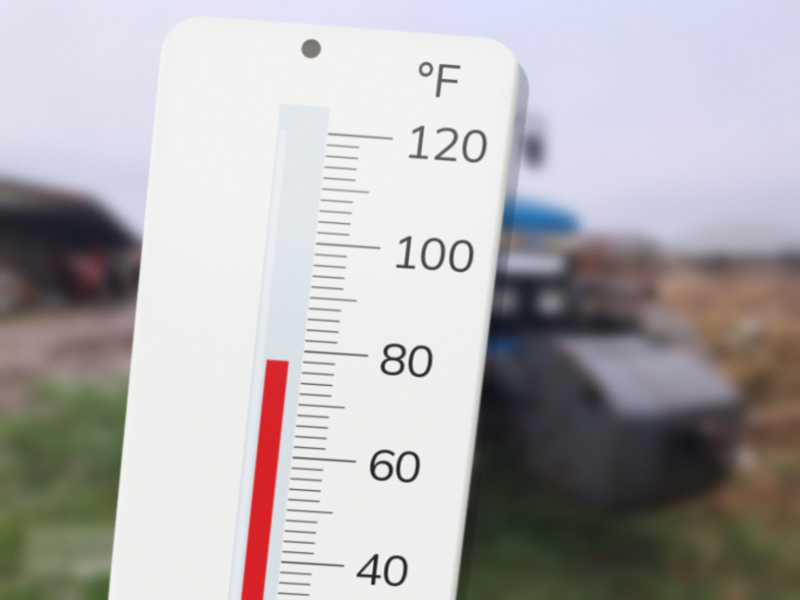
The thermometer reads 78; °F
